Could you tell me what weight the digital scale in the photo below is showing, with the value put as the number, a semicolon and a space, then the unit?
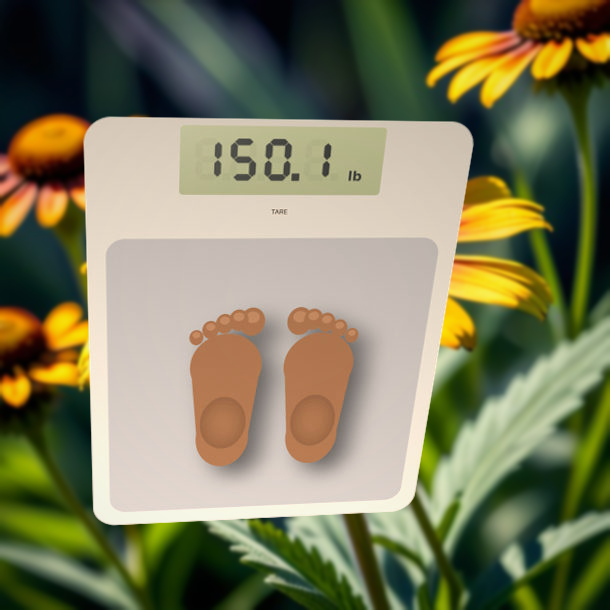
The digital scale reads 150.1; lb
